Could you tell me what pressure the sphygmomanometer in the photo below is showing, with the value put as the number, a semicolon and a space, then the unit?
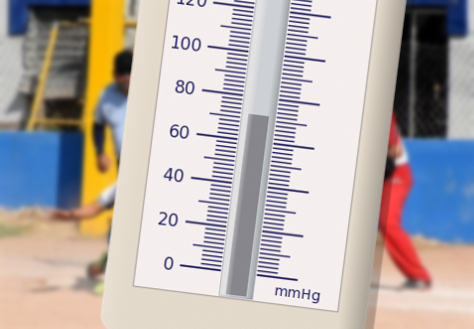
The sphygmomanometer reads 72; mmHg
